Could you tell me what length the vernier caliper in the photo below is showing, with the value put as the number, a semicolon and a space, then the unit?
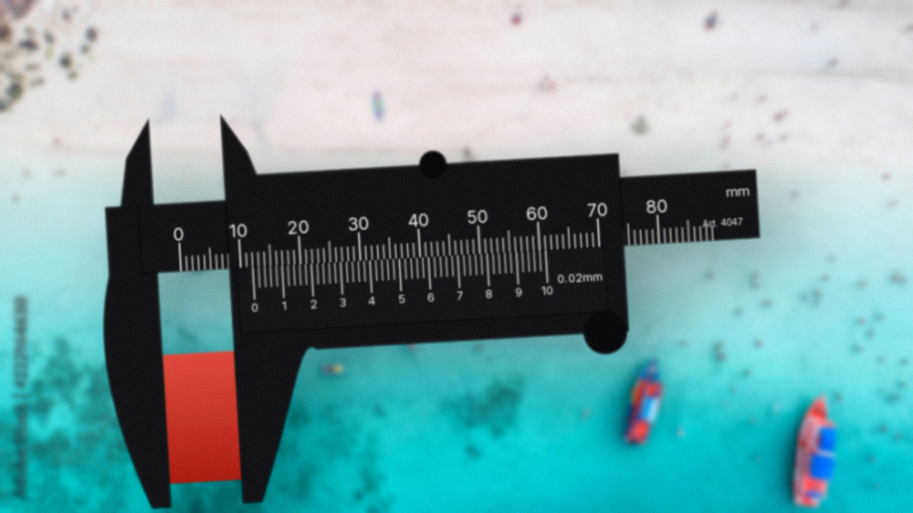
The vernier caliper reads 12.0; mm
